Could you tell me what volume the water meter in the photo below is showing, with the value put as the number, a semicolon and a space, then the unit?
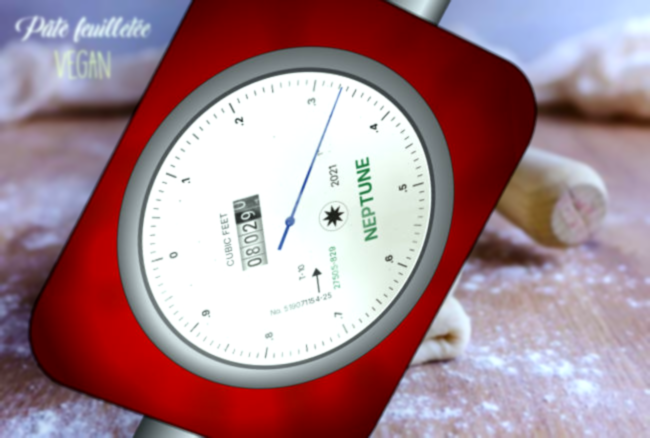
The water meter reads 80290.33; ft³
